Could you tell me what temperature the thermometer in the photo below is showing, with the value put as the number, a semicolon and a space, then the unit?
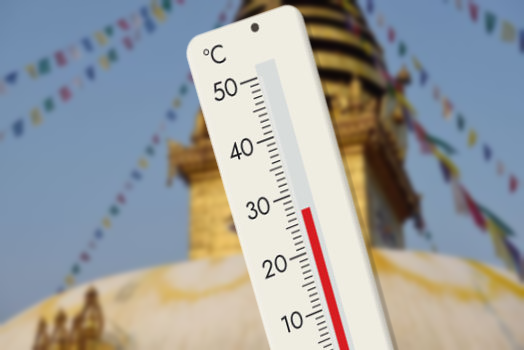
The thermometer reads 27; °C
